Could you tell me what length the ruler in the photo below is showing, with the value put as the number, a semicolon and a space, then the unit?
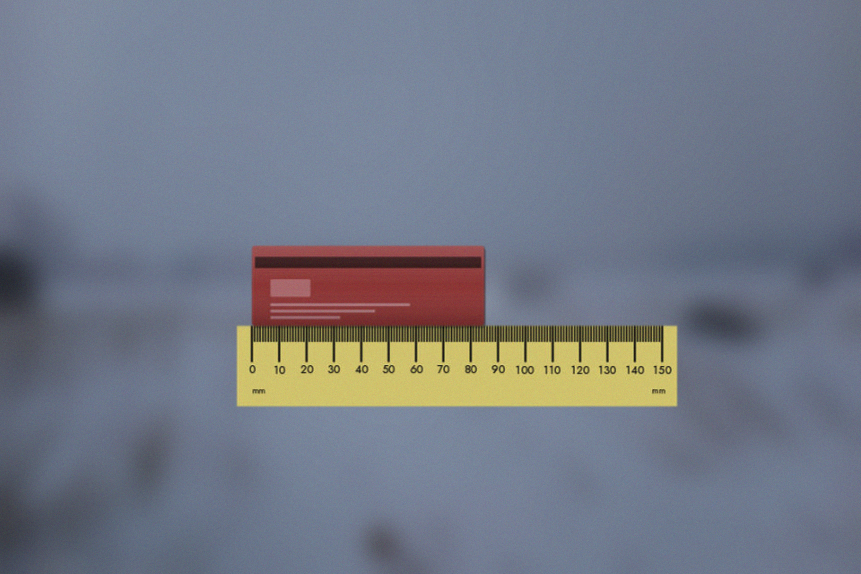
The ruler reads 85; mm
